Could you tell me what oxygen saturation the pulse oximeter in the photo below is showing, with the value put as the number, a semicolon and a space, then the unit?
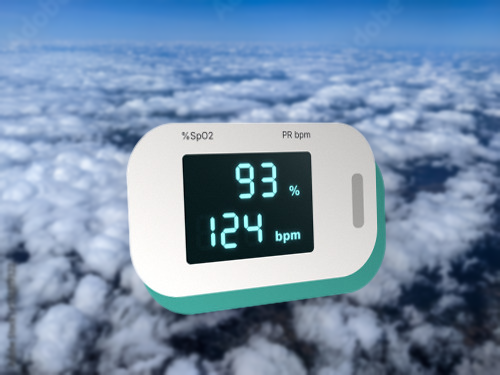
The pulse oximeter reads 93; %
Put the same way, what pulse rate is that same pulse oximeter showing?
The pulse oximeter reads 124; bpm
